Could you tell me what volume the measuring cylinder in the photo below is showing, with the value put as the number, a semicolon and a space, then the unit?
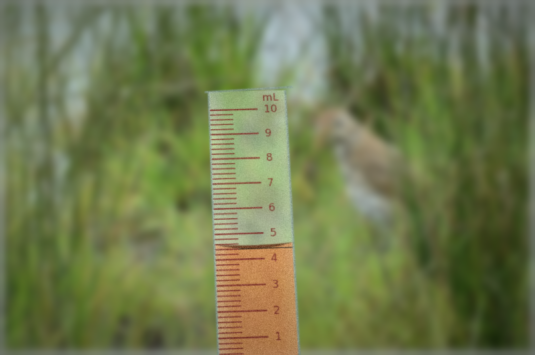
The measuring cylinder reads 4.4; mL
